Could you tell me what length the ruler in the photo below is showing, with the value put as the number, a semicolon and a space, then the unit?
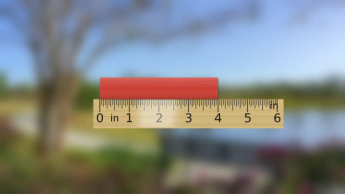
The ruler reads 4; in
